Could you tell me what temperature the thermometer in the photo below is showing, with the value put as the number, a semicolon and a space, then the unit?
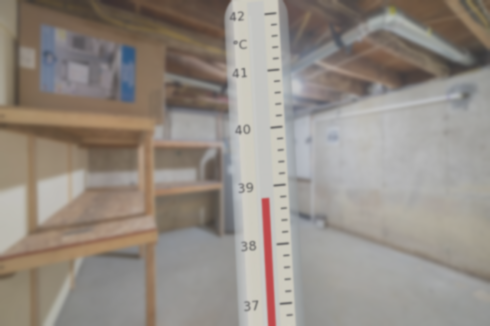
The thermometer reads 38.8; °C
